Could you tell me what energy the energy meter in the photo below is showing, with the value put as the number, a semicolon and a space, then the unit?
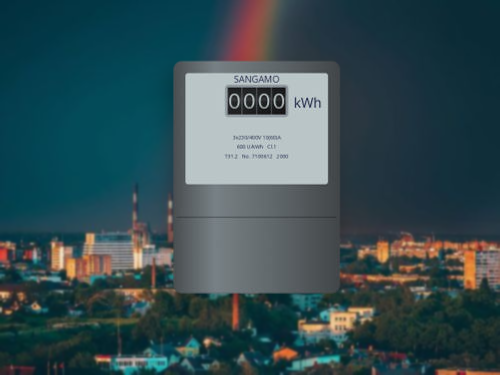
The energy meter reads 0; kWh
